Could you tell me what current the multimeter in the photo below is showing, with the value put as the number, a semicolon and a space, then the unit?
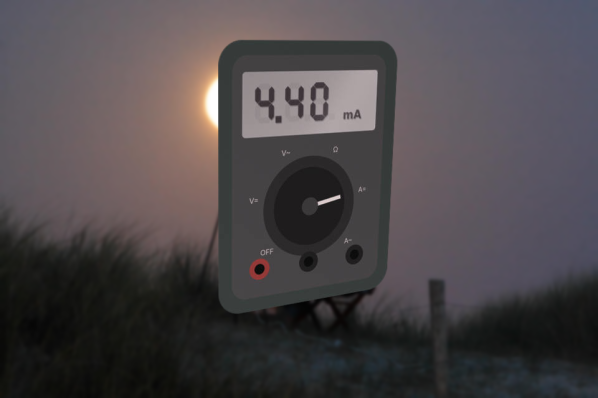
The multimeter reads 4.40; mA
